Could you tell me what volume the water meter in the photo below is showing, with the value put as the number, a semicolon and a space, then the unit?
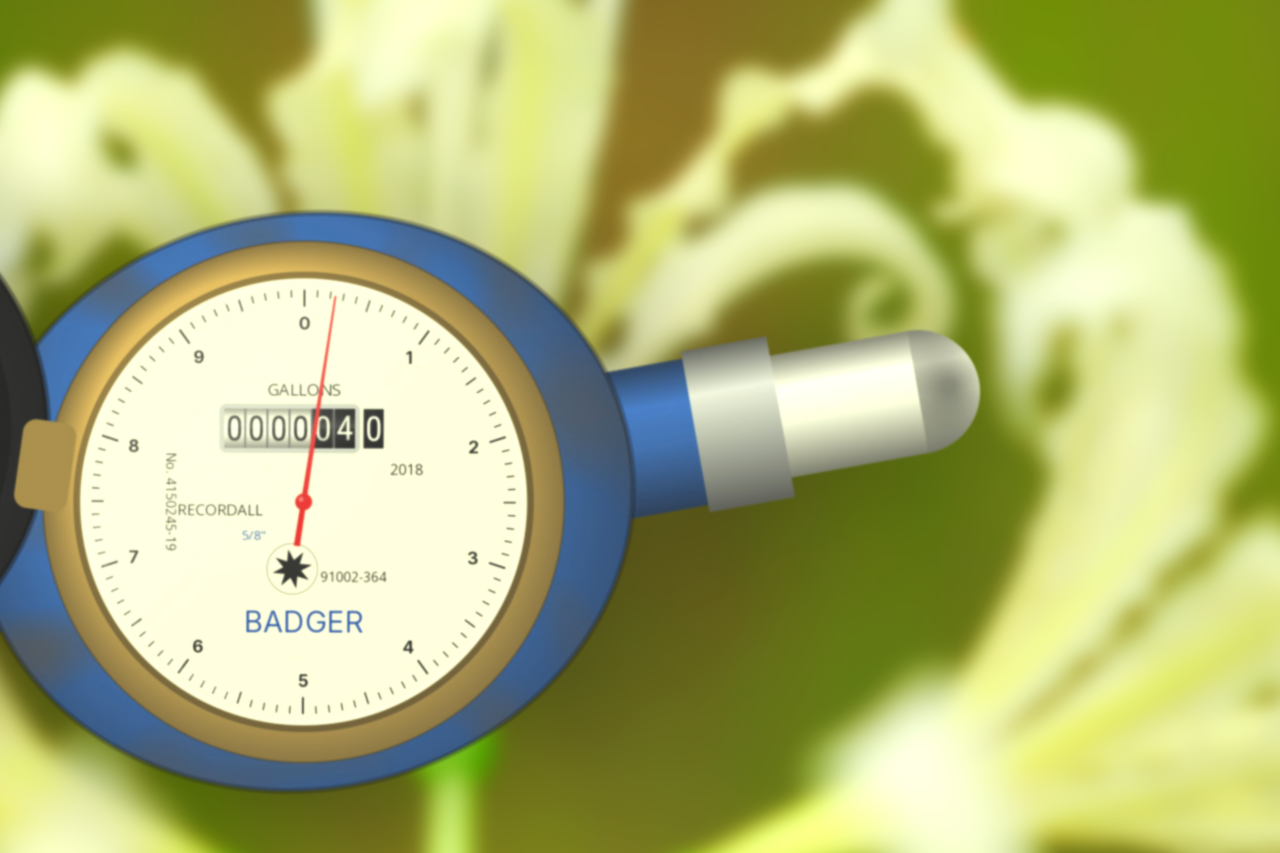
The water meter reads 40.2; gal
